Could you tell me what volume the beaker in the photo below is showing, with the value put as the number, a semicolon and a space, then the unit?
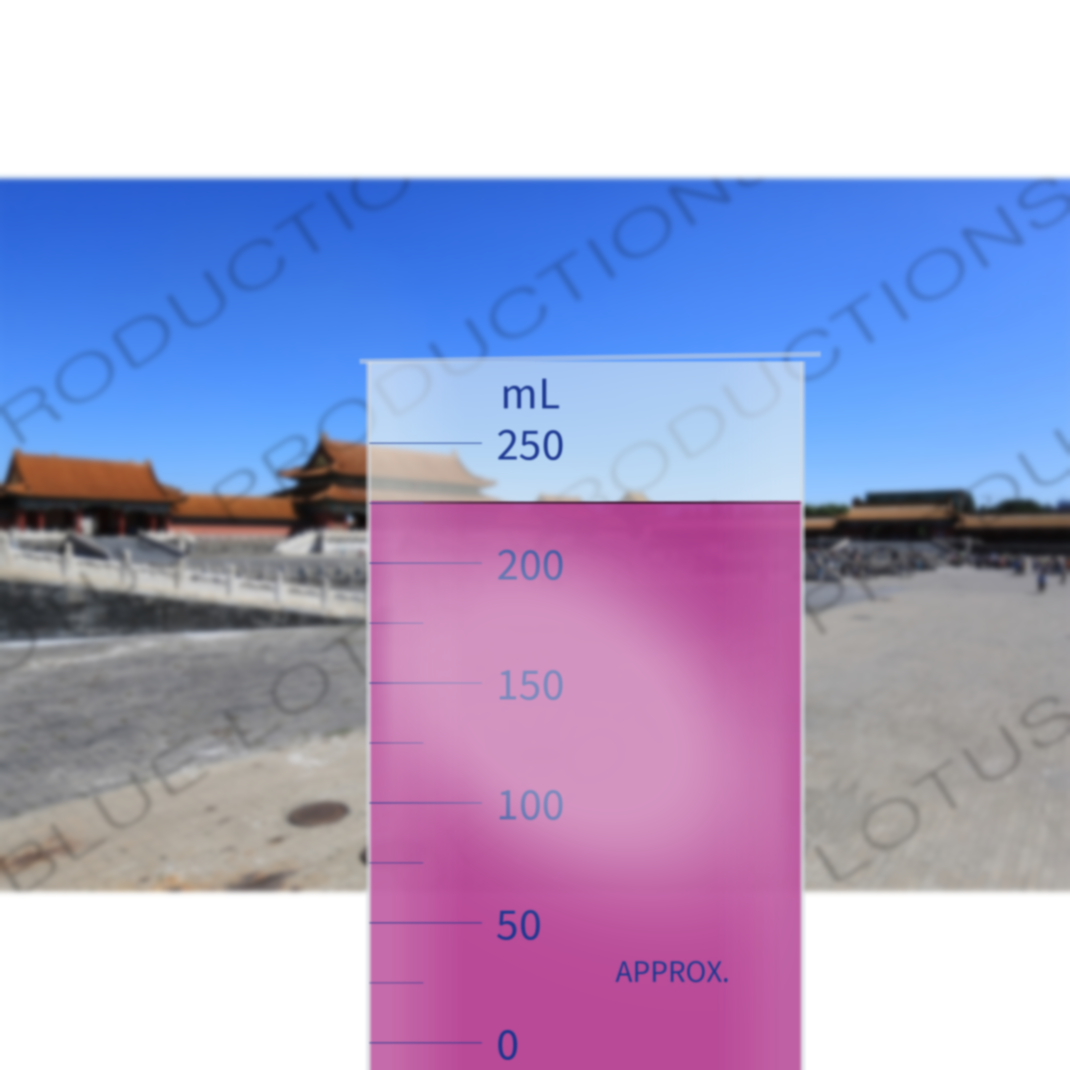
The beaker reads 225; mL
